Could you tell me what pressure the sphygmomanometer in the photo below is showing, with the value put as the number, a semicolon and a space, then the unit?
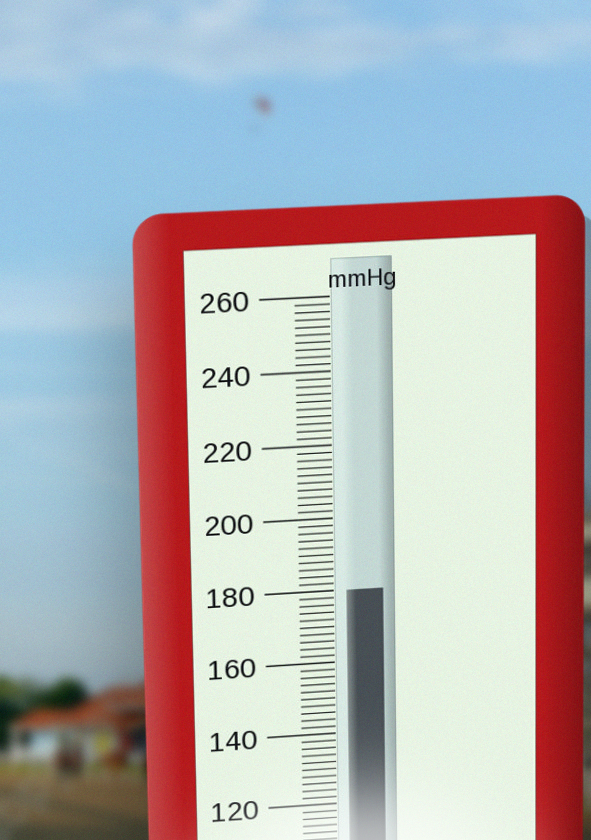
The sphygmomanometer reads 180; mmHg
